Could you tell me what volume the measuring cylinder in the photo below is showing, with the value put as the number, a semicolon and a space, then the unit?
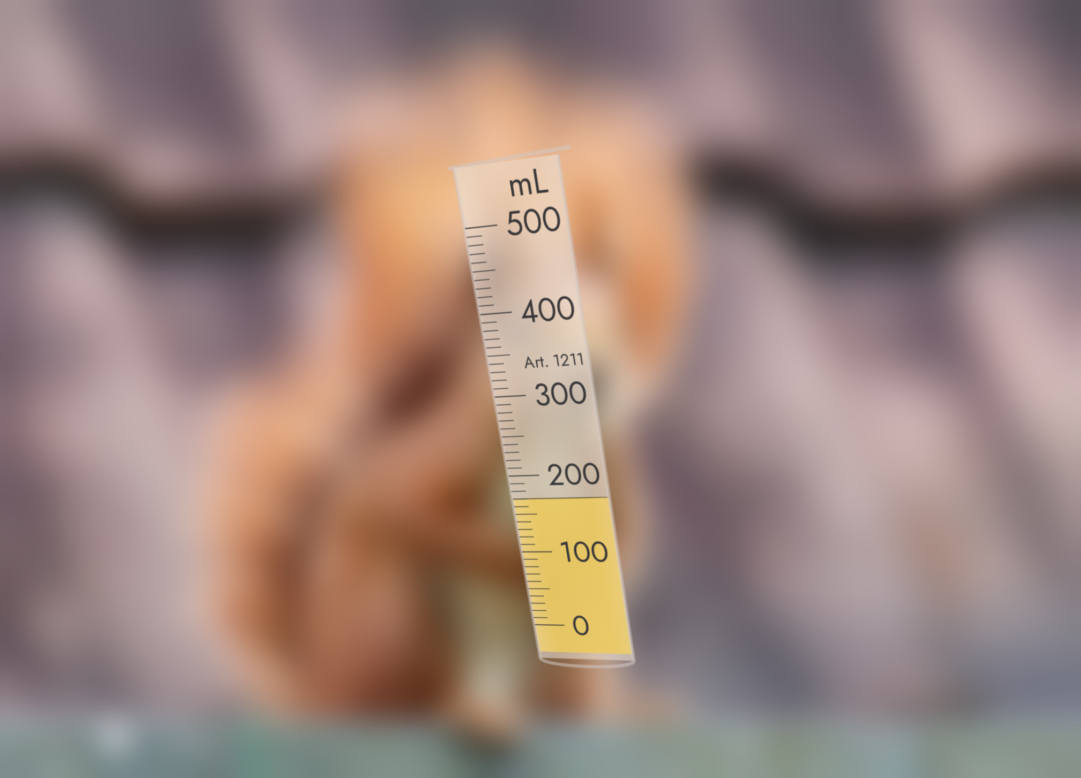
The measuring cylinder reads 170; mL
